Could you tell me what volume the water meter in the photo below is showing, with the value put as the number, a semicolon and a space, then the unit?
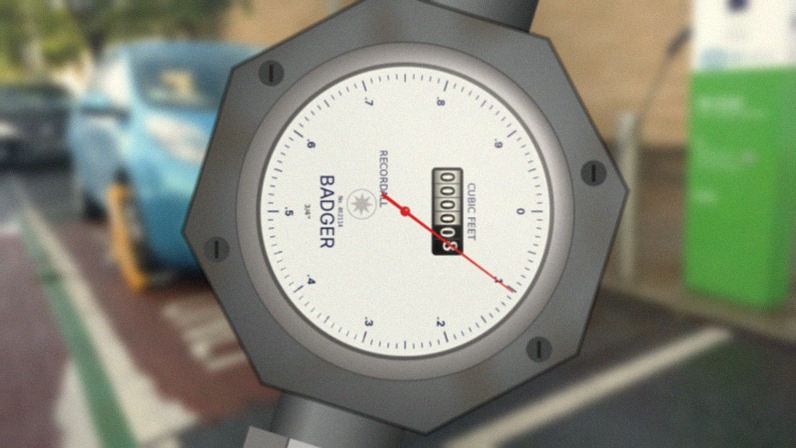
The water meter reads 8.10; ft³
